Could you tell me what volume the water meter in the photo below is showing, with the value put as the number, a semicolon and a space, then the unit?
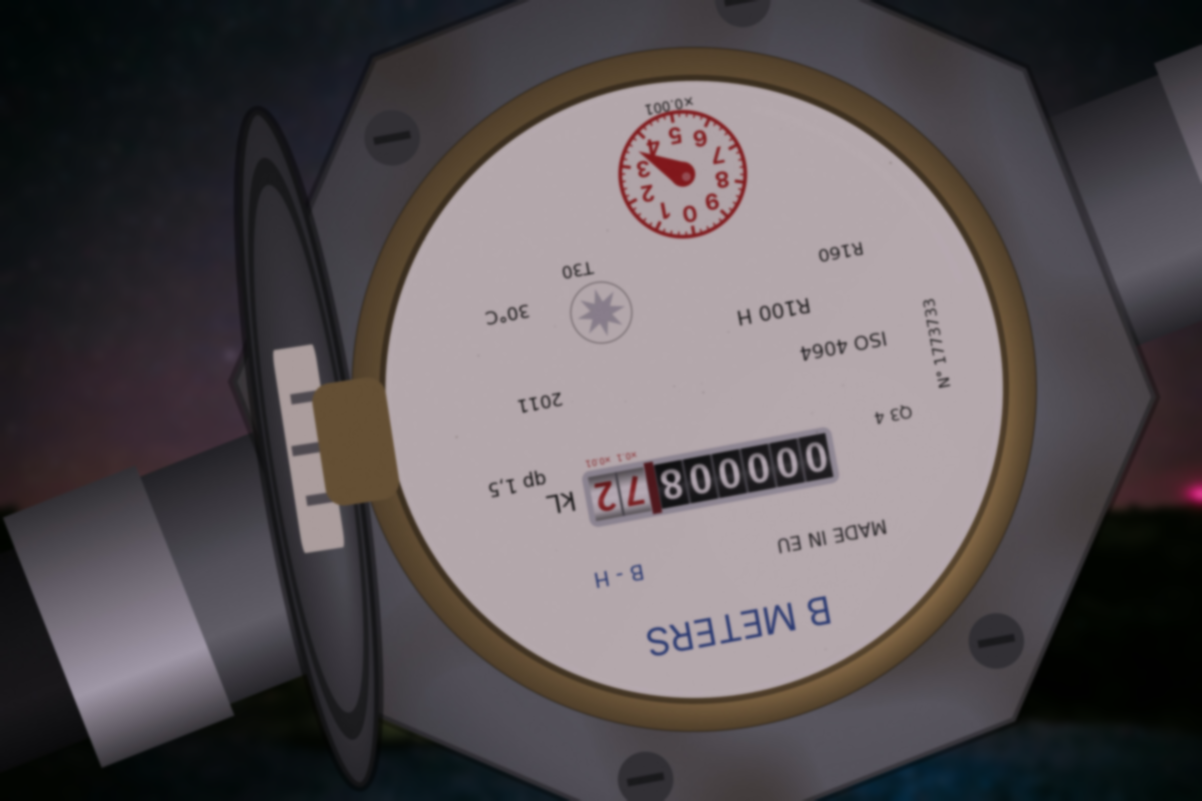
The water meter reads 8.723; kL
